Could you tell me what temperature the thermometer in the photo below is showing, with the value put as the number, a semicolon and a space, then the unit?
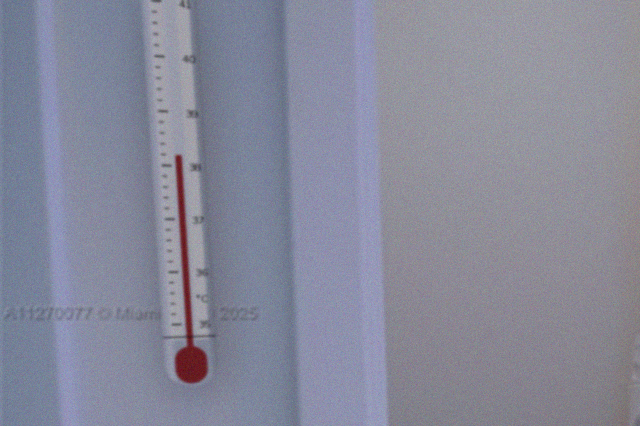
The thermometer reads 38.2; °C
